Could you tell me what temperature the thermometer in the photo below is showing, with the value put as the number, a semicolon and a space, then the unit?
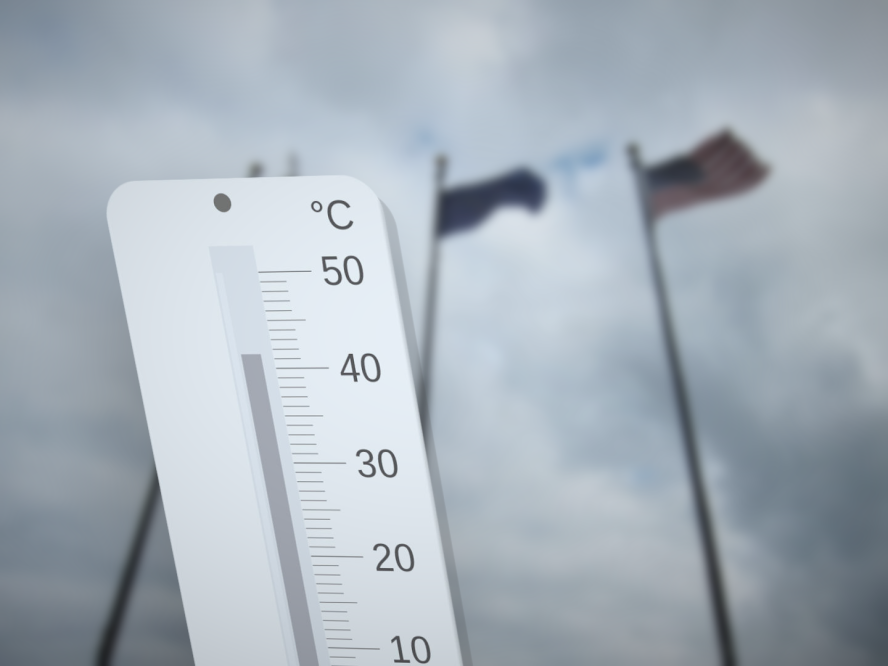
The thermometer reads 41.5; °C
